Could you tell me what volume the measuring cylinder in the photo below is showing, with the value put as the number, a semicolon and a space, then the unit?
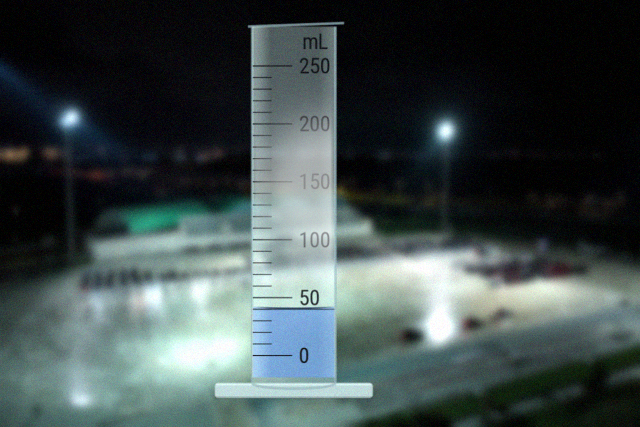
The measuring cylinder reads 40; mL
